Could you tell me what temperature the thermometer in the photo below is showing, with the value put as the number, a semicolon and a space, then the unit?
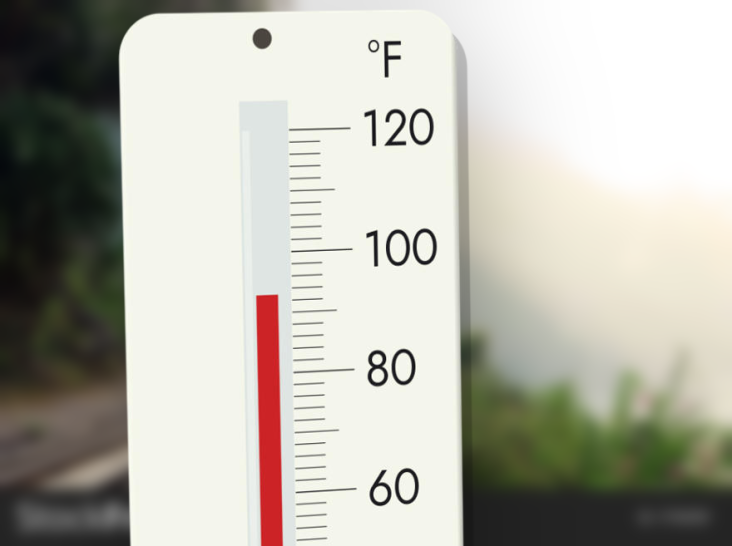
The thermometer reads 93; °F
